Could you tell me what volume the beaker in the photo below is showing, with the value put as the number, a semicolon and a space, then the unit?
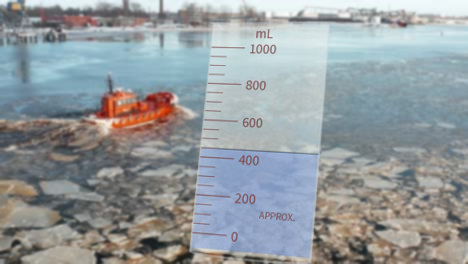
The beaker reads 450; mL
